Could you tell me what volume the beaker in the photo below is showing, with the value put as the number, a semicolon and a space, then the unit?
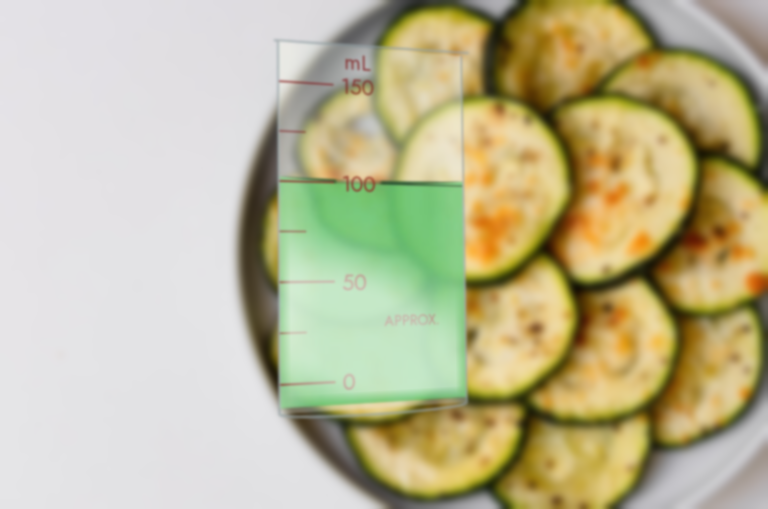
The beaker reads 100; mL
